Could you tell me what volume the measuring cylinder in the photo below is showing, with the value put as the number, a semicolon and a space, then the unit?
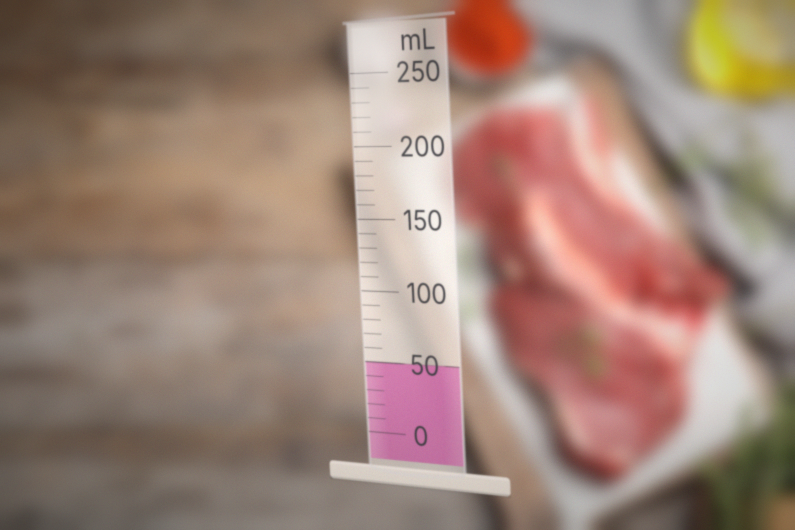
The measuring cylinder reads 50; mL
